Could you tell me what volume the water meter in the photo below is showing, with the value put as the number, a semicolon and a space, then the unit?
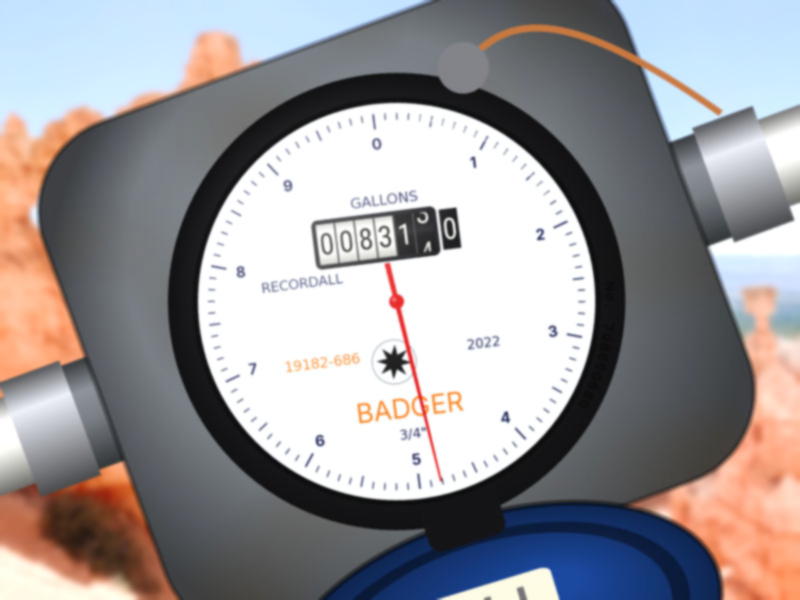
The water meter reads 83134.8; gal
